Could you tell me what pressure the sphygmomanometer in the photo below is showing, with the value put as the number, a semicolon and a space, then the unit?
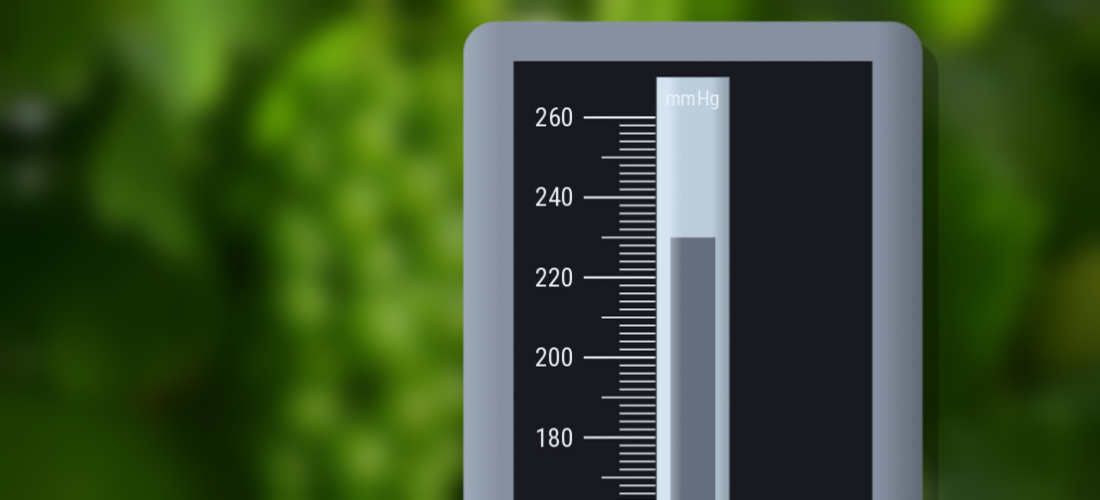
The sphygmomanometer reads 230; mmHg
